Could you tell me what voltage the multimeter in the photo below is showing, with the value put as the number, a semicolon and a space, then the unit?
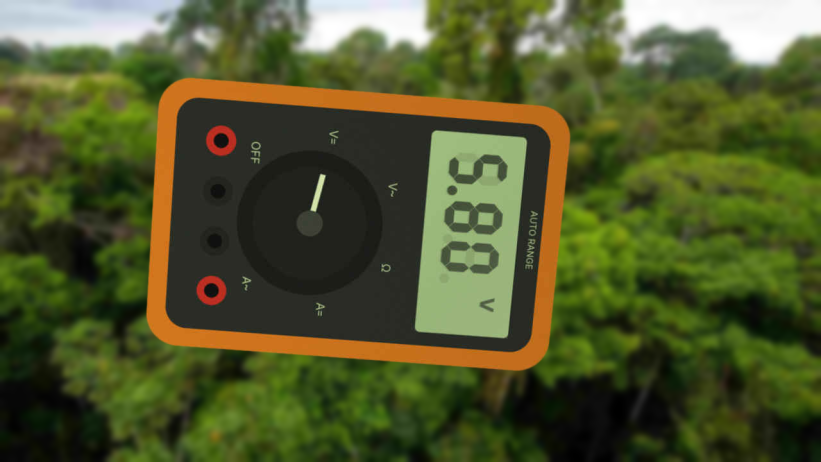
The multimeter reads 5.80; V
